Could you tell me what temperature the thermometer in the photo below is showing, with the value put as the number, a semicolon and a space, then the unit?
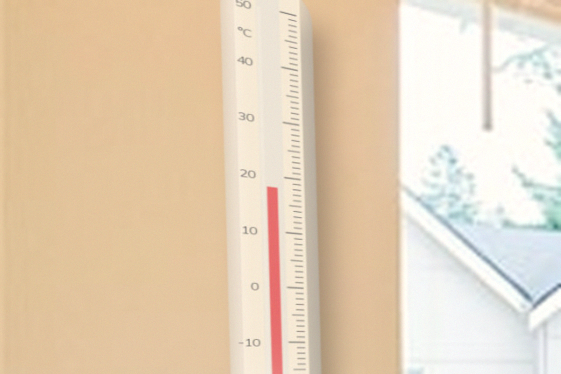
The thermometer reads 18; °C
